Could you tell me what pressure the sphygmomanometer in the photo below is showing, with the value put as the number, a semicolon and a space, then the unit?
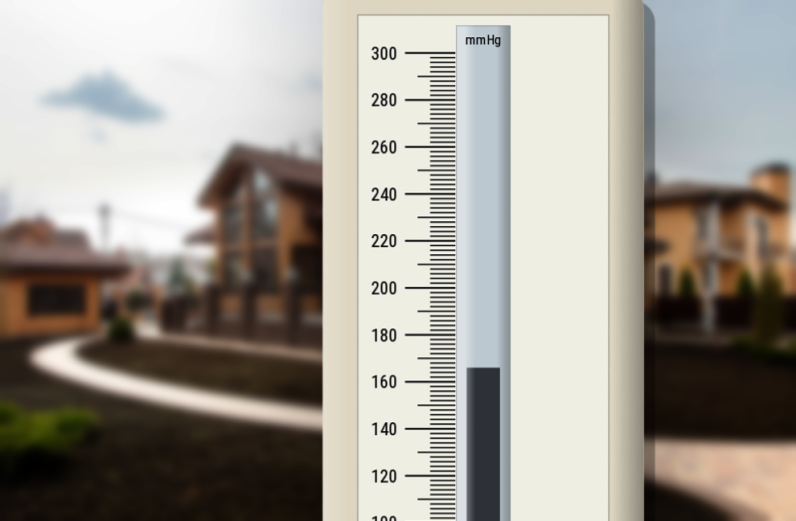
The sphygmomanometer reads 166; mmHg
